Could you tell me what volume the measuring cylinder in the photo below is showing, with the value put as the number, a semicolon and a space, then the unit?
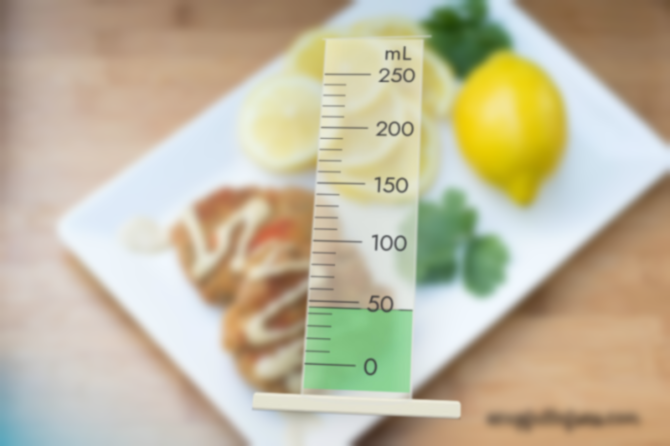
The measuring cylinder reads 45; mL
